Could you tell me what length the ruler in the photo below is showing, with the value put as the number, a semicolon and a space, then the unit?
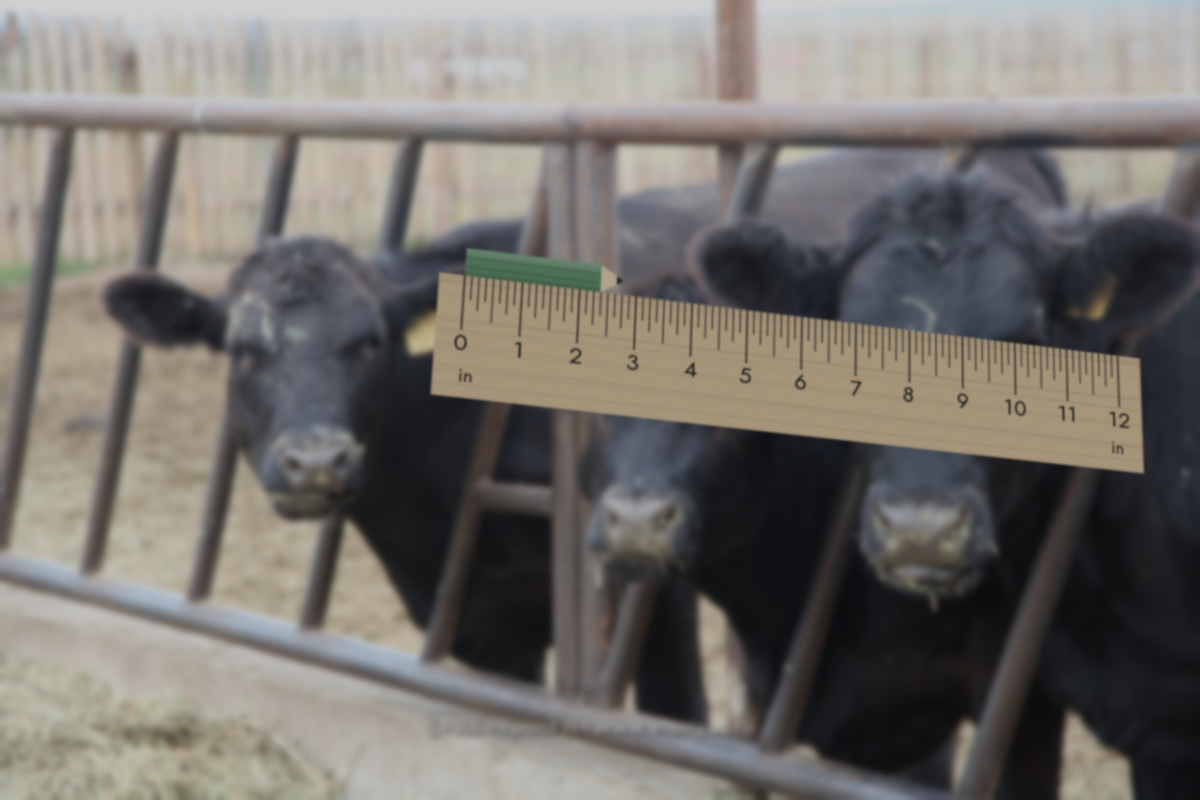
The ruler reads 2.75; in
